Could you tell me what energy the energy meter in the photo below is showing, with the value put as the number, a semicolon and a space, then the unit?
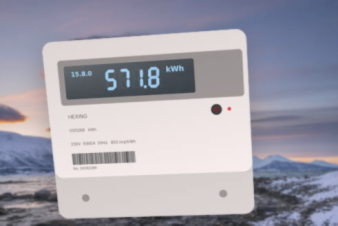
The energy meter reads 571.8; kWh
